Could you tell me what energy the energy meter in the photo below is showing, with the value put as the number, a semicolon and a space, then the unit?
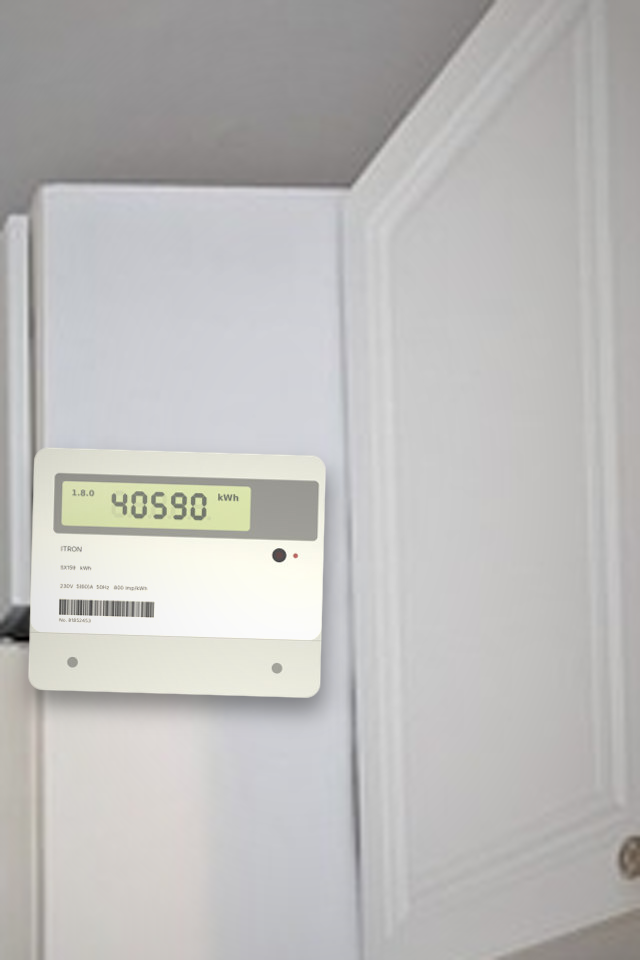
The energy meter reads 40590; kWh
